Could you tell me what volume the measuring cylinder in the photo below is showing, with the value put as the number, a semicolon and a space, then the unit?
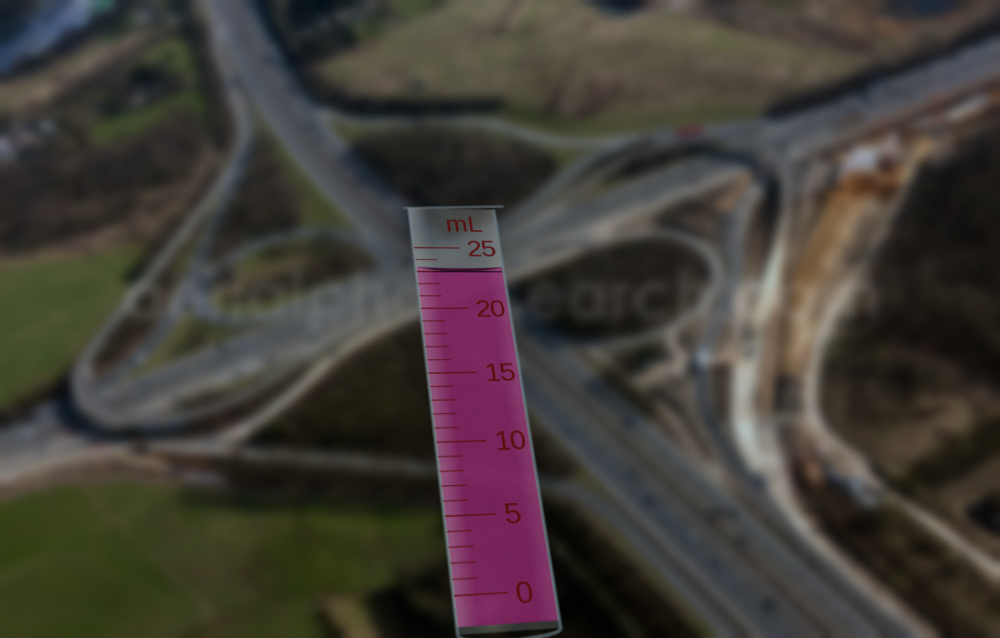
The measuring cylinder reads 23; mL
